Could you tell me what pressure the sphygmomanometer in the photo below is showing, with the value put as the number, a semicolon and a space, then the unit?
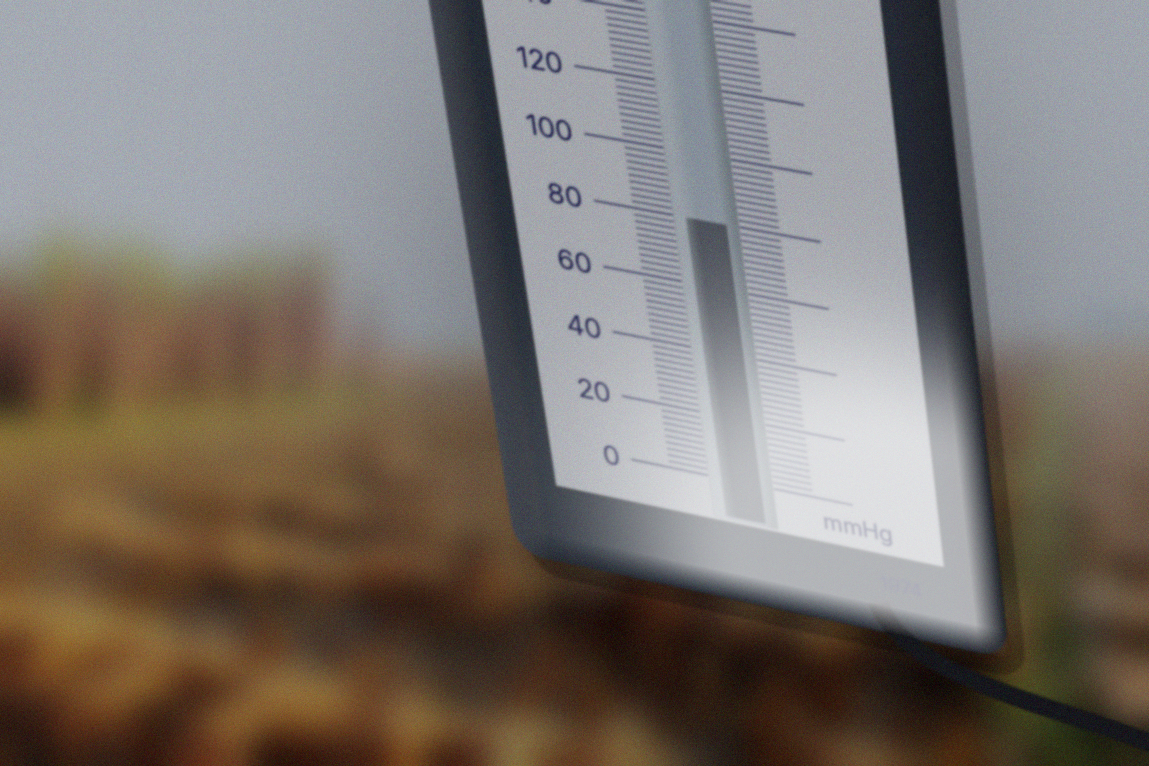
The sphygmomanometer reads 80; mmHg
